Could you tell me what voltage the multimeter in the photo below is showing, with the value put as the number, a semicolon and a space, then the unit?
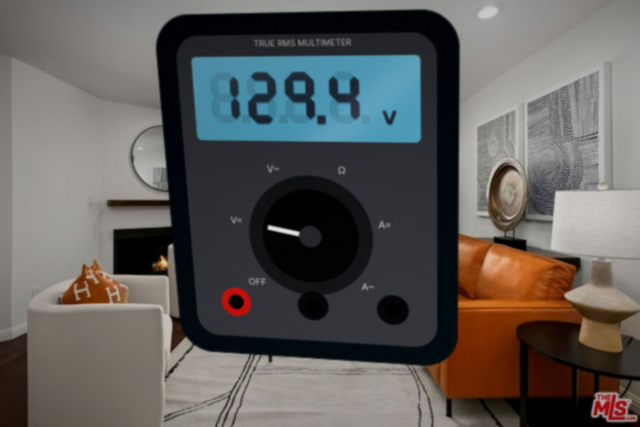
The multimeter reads 129.4; V
